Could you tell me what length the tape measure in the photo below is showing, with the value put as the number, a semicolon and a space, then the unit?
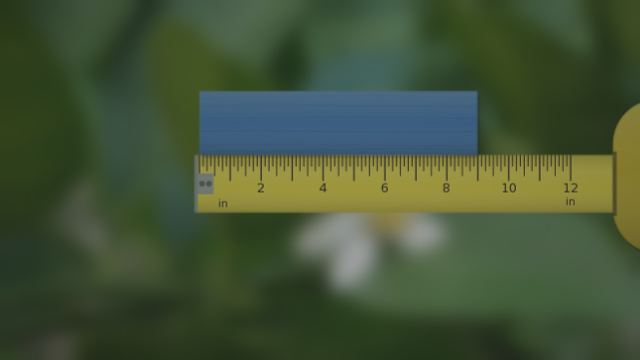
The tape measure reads 9; in
